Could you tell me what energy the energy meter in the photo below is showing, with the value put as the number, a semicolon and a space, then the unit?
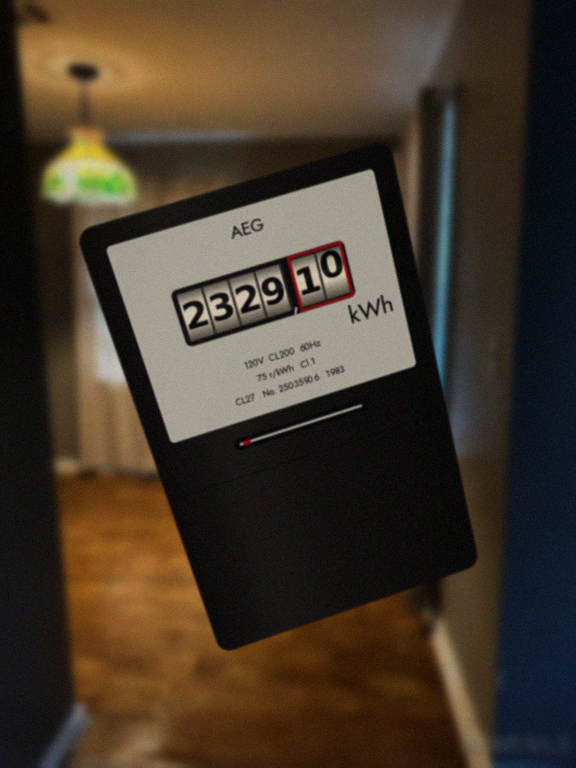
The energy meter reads 2329.10; kWh
